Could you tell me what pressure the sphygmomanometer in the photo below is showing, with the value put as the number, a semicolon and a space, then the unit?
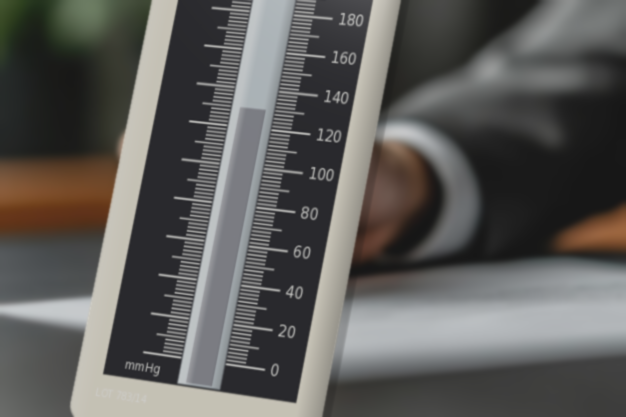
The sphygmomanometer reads 130; mmHg
